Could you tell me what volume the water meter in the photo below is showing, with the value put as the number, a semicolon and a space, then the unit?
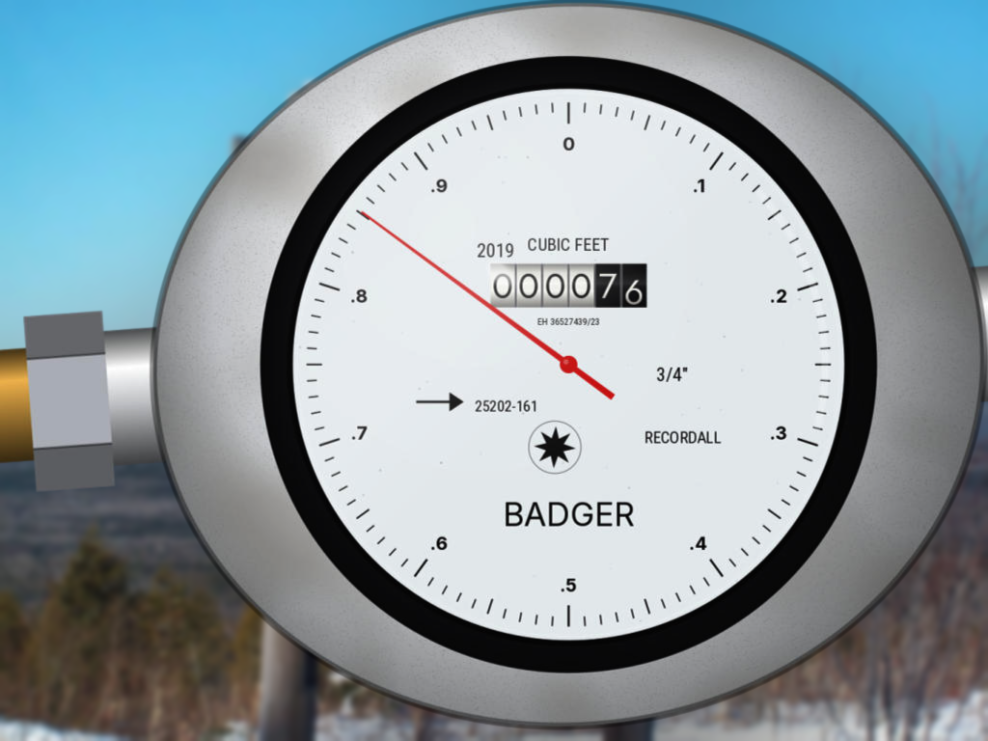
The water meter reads 75.85; ft³
